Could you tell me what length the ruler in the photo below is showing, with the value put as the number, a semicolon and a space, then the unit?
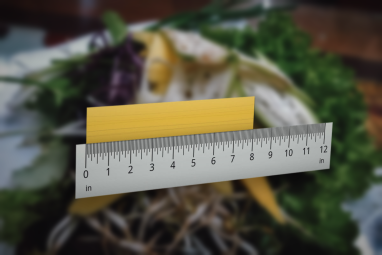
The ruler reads 8; in
